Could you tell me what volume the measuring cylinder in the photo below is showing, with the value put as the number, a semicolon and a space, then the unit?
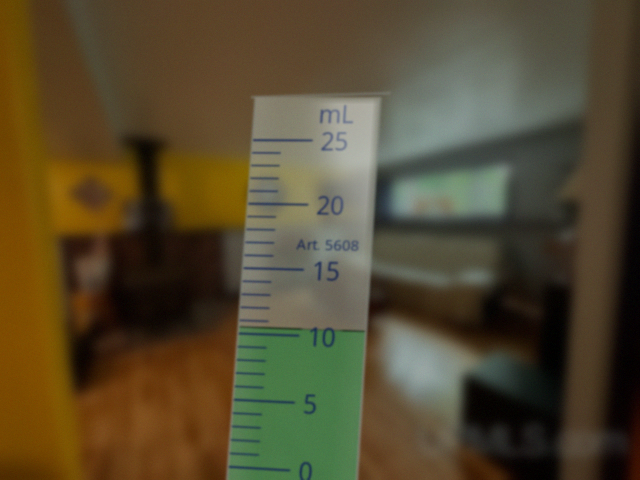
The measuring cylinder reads 10.5; mL
